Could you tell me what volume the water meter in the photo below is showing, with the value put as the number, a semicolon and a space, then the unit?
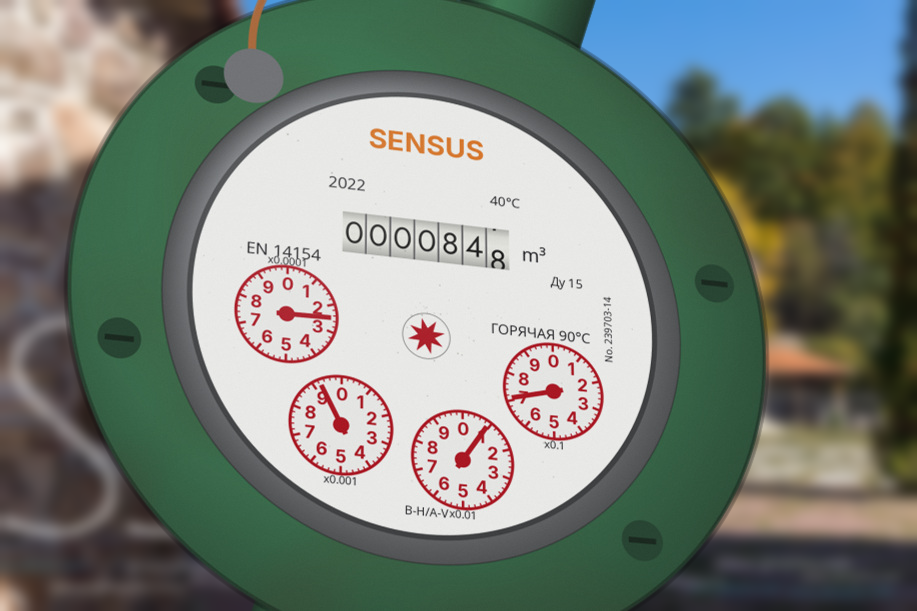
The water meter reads 847.7092; m³
